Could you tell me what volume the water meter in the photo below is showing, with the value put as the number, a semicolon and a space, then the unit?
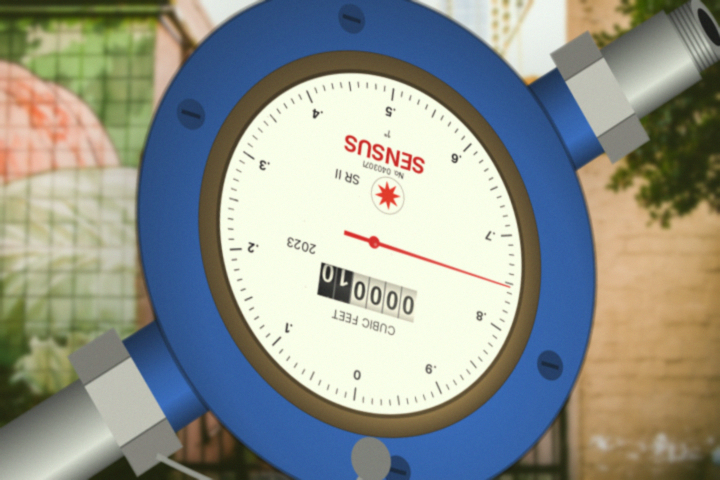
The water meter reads 9.75; ft³
